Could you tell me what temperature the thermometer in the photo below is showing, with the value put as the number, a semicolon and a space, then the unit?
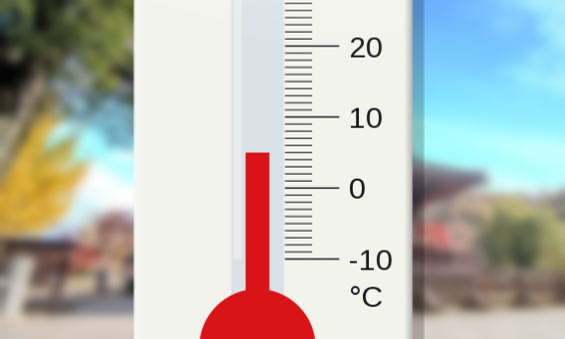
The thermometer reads 5; °C
